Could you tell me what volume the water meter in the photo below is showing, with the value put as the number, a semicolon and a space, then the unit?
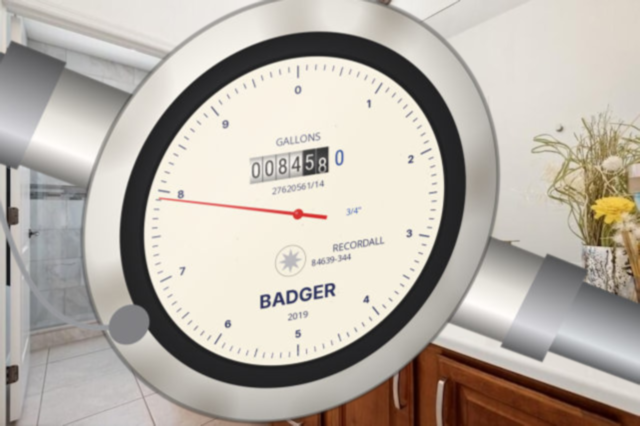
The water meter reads 84577.9; gal
